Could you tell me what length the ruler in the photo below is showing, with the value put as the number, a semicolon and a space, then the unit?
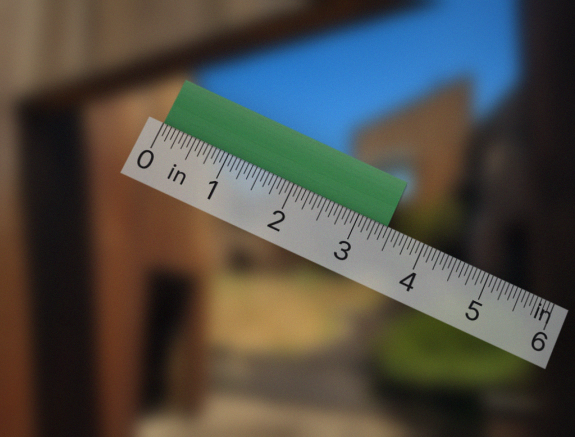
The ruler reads 3.4375; in
